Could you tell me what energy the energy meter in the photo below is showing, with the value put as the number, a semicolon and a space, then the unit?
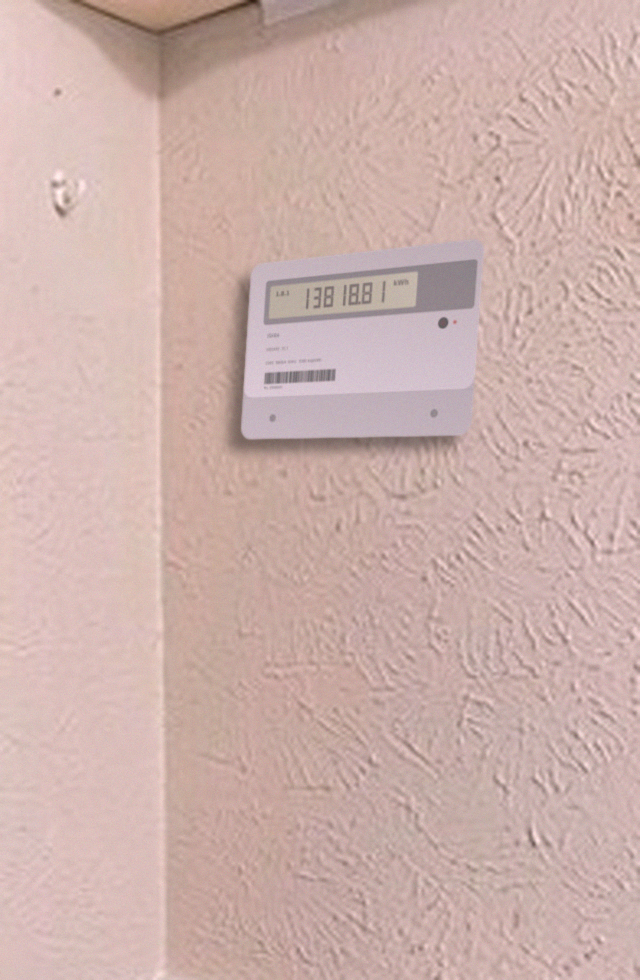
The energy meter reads 13818.81; kWh
